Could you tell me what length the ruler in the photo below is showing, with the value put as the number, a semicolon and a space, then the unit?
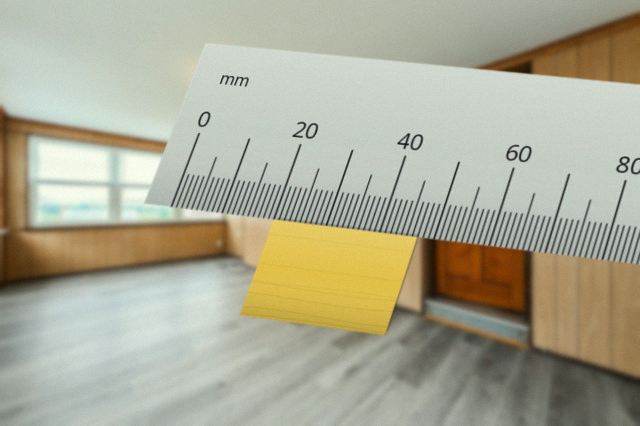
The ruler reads 27; mm
